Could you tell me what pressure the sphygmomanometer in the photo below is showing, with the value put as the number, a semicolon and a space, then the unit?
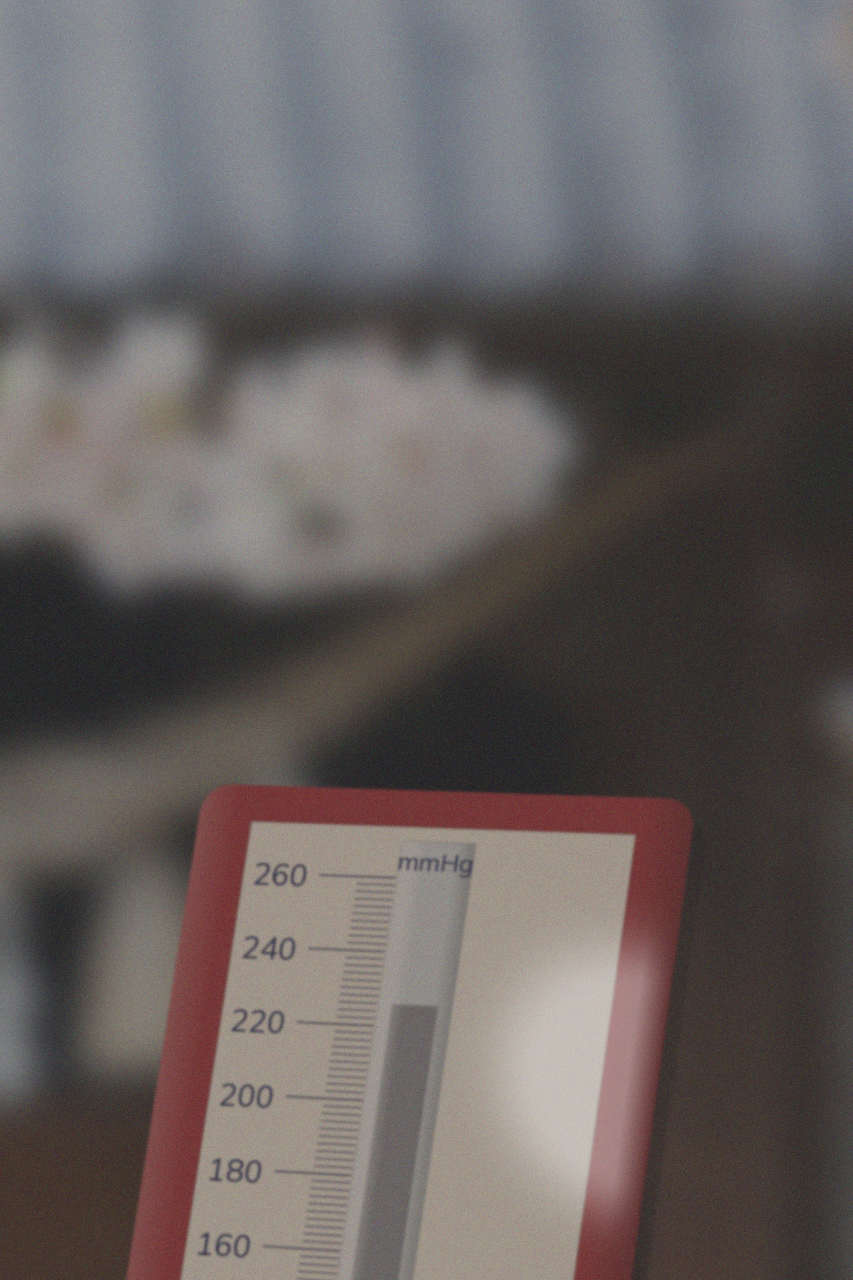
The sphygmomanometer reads 226; mmHg
